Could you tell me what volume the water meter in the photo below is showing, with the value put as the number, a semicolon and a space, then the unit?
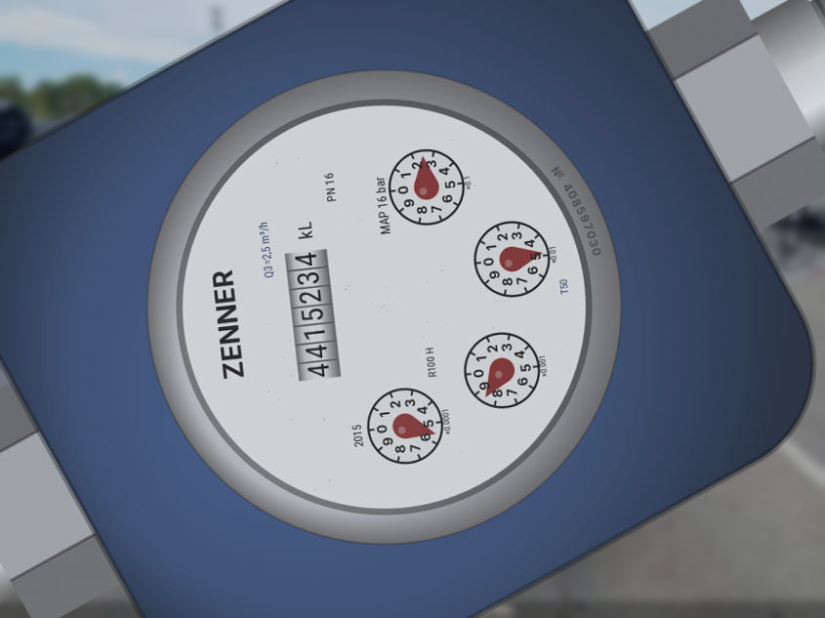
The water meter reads 4415234.2485; kL
